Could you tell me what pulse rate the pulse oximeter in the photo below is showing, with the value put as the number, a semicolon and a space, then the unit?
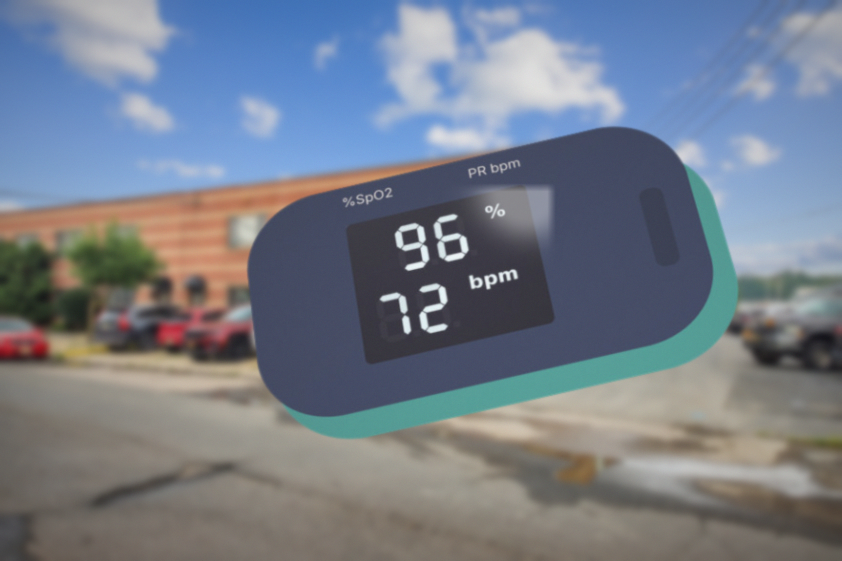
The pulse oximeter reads 72; bpm
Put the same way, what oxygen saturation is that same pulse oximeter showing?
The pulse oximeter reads 96; %
